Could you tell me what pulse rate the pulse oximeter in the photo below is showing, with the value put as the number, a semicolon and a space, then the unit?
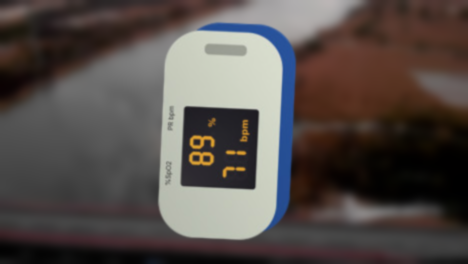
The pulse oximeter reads 71; bpm
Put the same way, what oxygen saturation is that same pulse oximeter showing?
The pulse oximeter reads 89; %
